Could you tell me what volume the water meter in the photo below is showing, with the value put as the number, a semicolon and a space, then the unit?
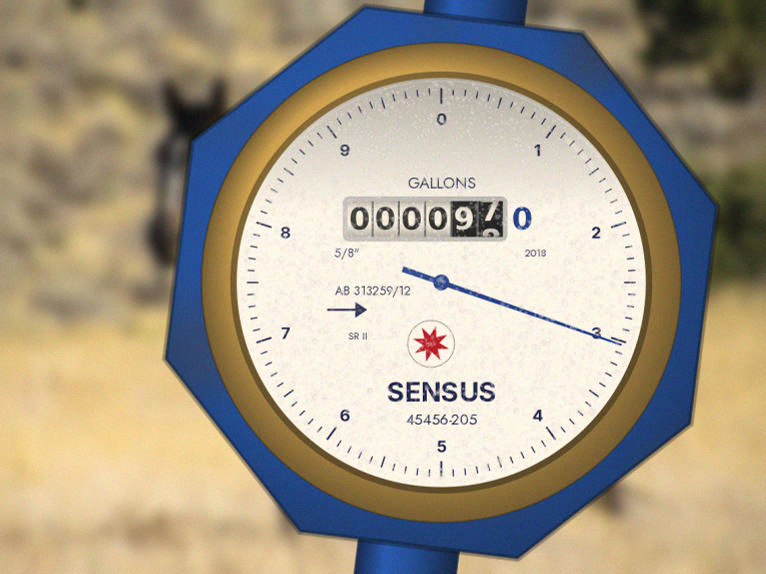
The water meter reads 973.0; gal
